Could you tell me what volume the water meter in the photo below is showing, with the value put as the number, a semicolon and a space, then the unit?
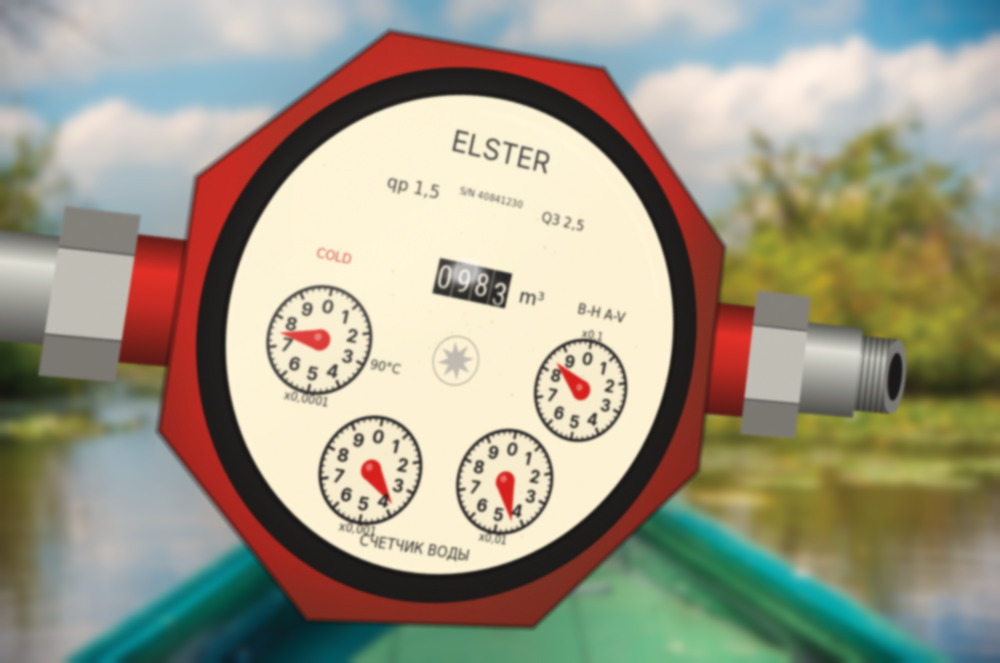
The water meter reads 982.8437; m³
